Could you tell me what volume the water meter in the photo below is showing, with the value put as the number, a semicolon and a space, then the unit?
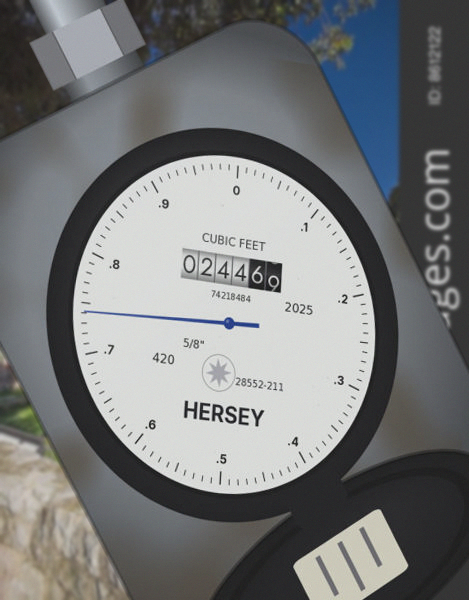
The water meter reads 24468.74; ft³
